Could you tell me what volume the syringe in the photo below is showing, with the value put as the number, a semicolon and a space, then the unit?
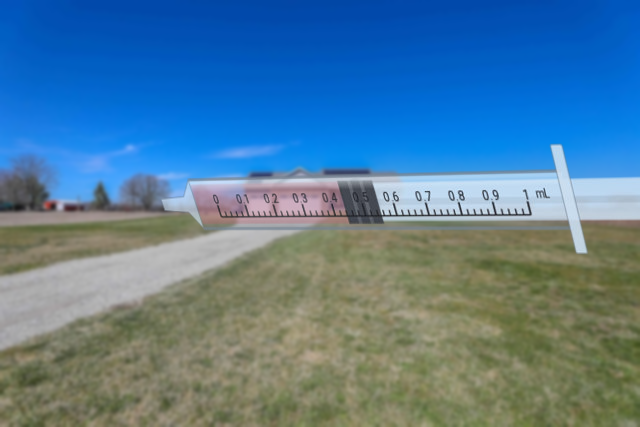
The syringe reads 0.44; mL
